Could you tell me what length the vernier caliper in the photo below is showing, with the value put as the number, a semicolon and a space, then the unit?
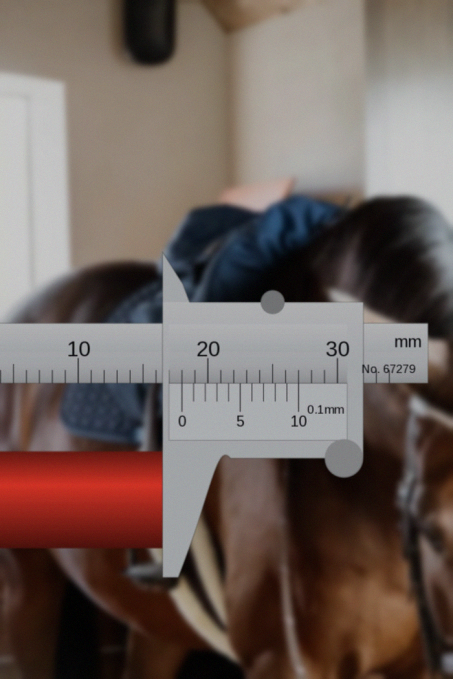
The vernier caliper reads 18.0; mm
